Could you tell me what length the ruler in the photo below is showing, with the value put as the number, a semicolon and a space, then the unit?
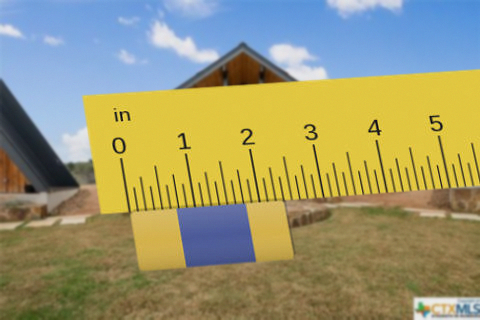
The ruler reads 2.375; in
